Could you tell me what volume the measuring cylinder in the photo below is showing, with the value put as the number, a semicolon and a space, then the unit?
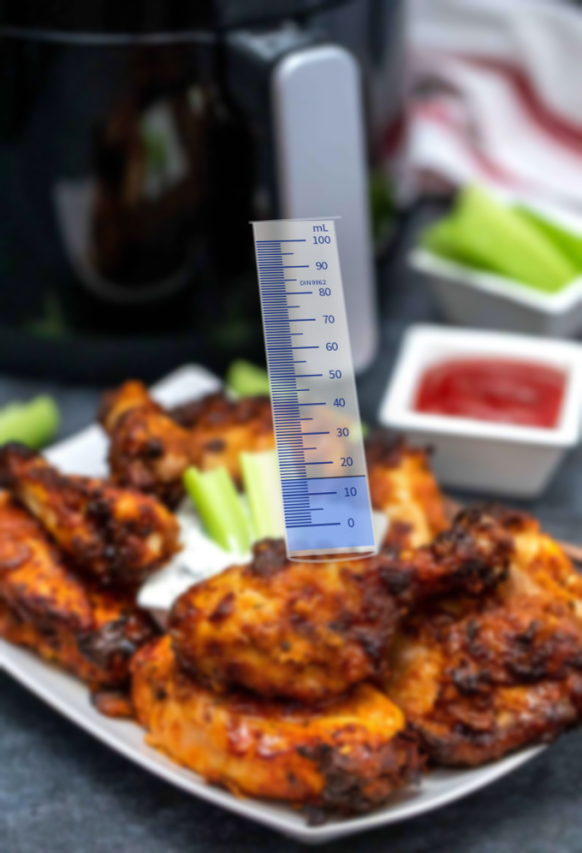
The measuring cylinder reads 15; mL
